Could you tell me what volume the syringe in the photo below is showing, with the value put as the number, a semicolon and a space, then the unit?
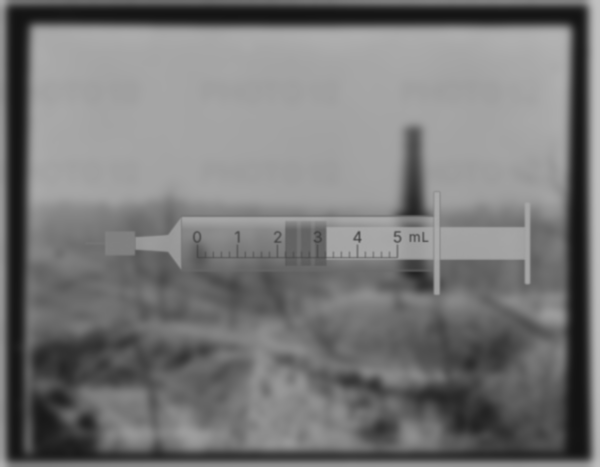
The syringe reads 2.2; mL
